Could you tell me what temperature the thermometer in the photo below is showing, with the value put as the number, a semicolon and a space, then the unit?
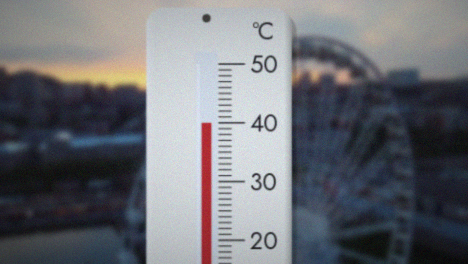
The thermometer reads 40; °C
